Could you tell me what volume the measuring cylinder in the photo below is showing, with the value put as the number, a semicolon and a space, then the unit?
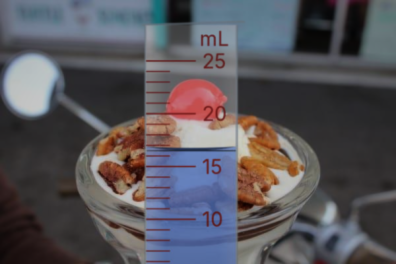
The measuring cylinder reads 16.5; mL
